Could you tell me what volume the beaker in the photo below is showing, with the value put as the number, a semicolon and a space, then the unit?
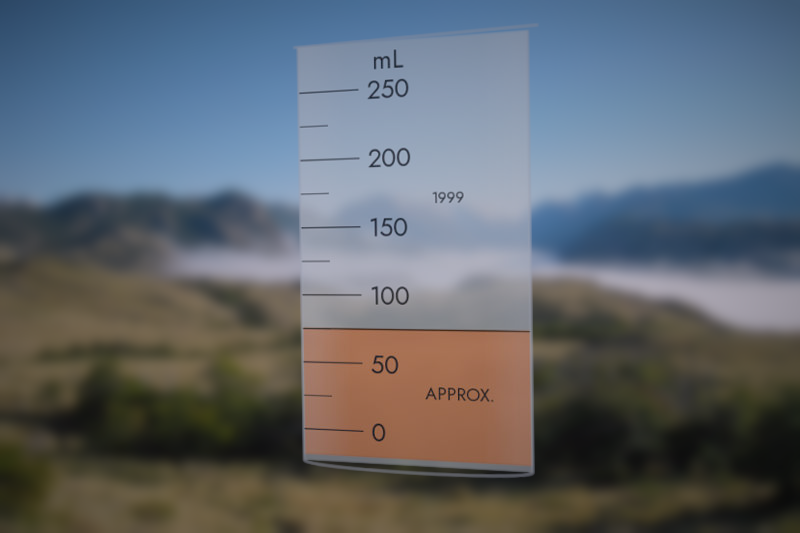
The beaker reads 75; mL
